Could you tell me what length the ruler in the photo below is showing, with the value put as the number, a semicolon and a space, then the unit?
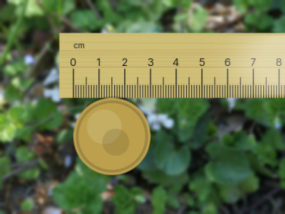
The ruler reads 3; cm
